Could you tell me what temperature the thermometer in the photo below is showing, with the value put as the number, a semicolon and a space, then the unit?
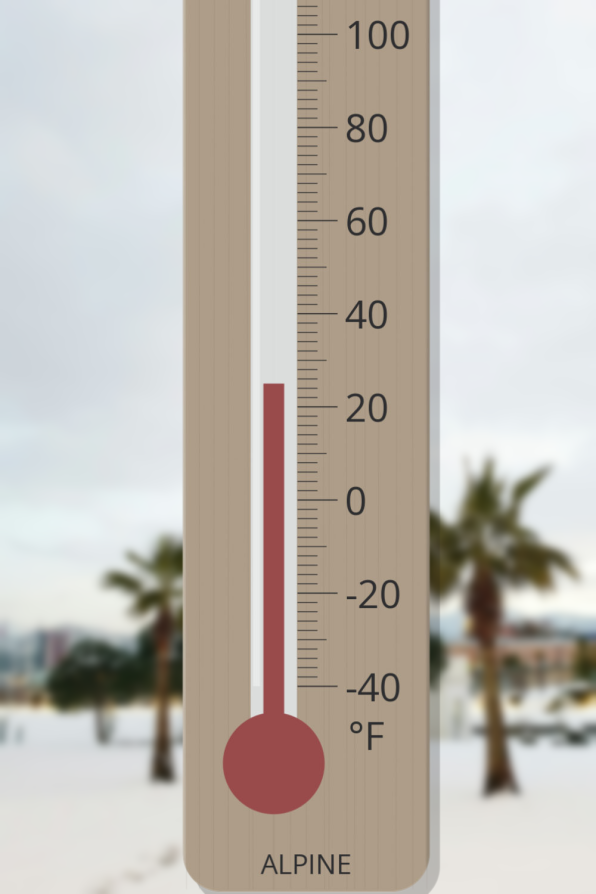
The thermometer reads 25; °F
